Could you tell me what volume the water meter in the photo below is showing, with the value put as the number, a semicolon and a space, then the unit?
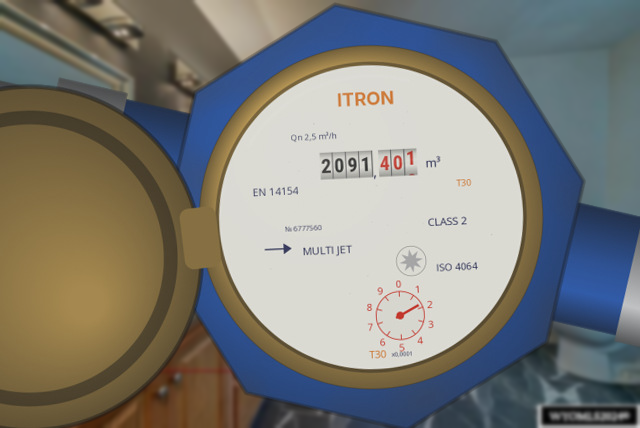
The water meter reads 2091.4011; m³
